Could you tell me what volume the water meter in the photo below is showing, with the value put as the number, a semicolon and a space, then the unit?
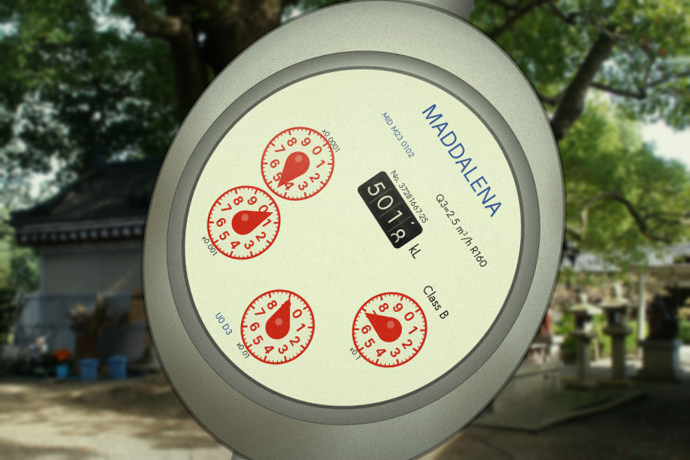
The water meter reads 5017.6904; kL
